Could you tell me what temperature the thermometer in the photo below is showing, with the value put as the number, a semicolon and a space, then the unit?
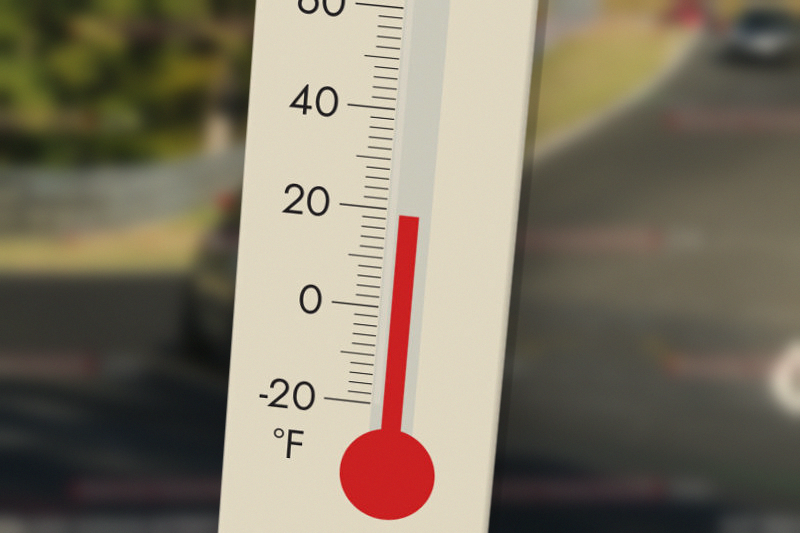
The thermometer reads 19; °F
